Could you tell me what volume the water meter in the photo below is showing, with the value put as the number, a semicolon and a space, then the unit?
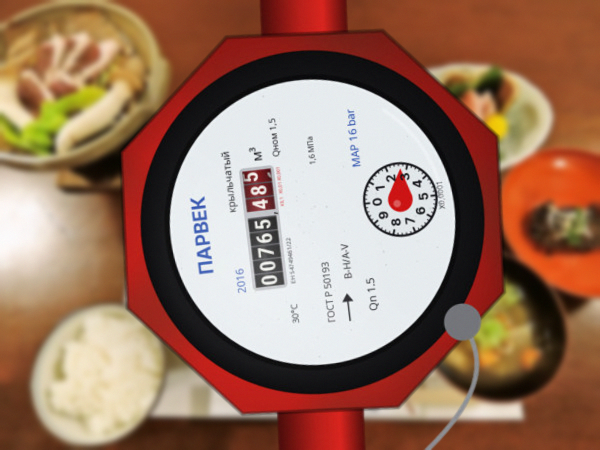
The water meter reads 765.4852; m³
